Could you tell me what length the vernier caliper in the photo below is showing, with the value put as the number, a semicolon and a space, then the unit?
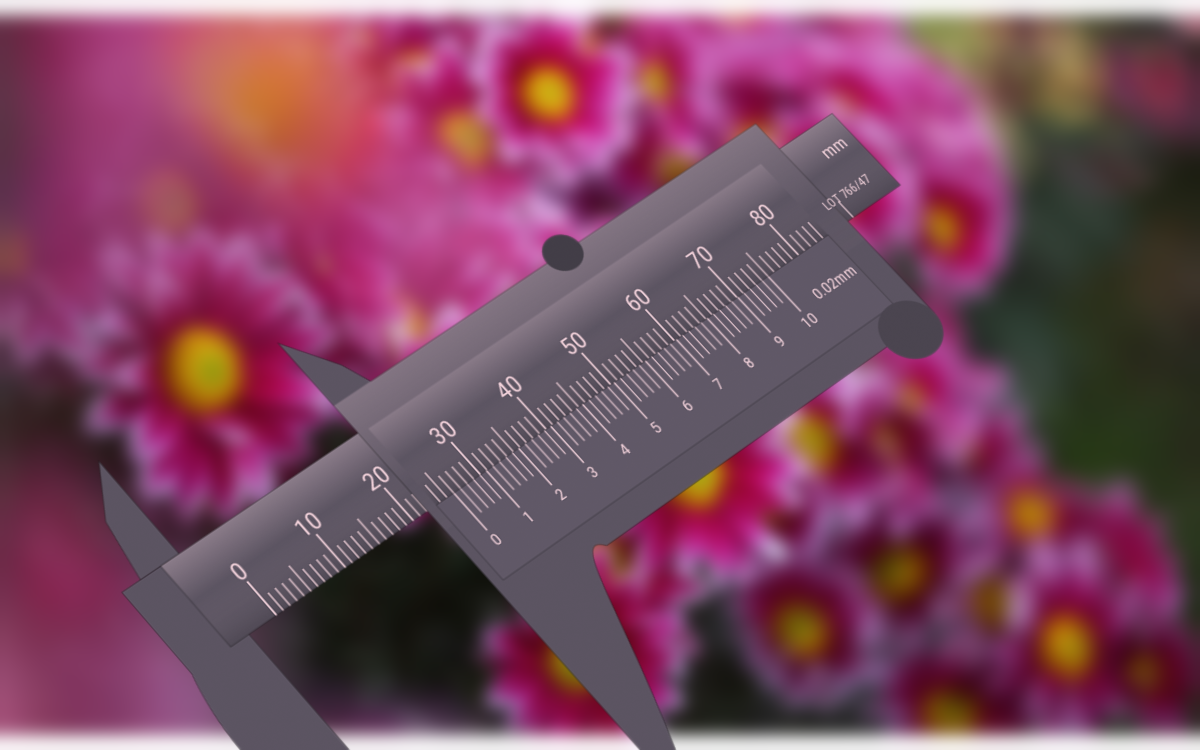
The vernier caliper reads 26.0; mm
